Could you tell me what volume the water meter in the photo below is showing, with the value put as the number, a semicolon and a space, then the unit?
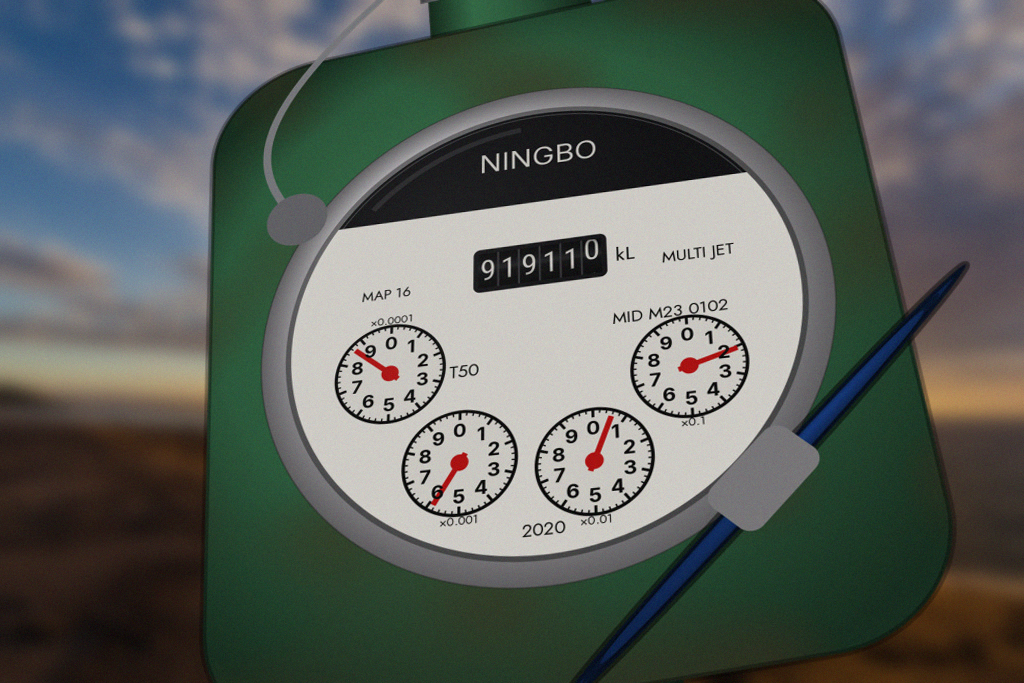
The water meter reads 919110.2058; kL
